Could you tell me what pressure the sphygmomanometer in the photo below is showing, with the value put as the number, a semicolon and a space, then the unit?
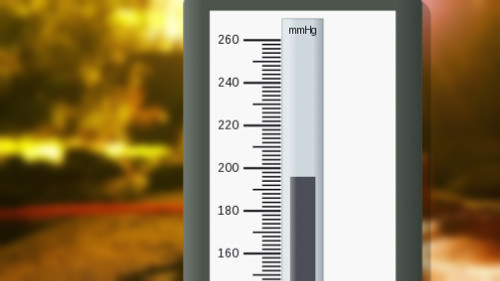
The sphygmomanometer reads 196; mmHg
